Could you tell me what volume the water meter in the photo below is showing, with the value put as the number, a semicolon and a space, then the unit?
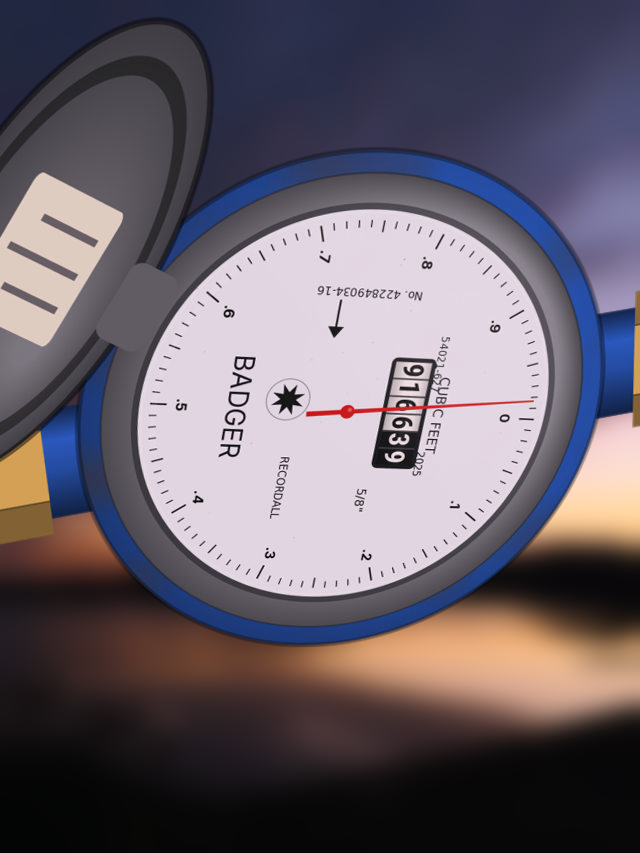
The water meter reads 916638.98; ft³
